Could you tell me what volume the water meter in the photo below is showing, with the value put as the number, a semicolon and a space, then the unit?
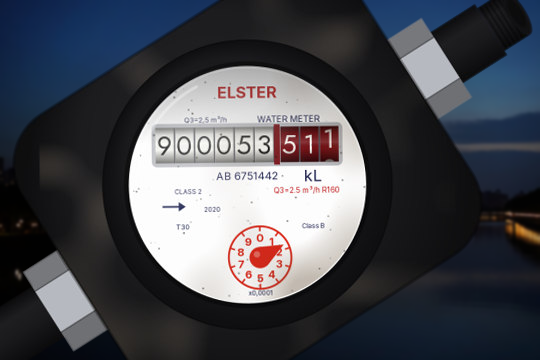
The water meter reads 900053.5111; kL
